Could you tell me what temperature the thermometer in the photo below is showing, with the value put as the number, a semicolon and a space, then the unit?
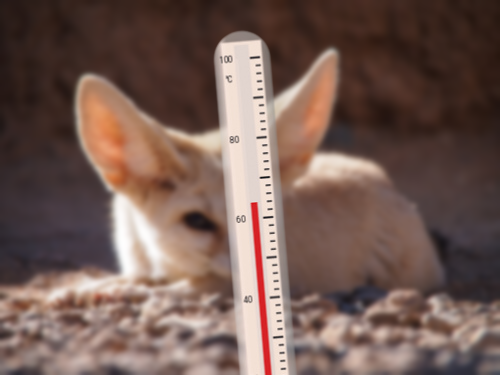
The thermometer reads 64; °C
